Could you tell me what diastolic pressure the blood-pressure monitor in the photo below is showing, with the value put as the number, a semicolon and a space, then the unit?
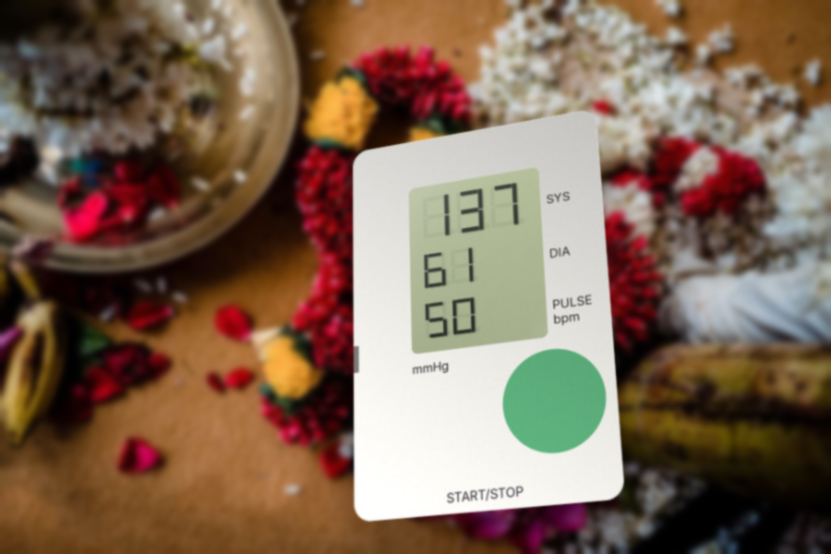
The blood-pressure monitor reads 61; mmHg
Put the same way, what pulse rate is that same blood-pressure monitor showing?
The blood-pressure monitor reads 50; bpm
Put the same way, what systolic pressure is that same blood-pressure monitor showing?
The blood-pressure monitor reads 137; mmHg
